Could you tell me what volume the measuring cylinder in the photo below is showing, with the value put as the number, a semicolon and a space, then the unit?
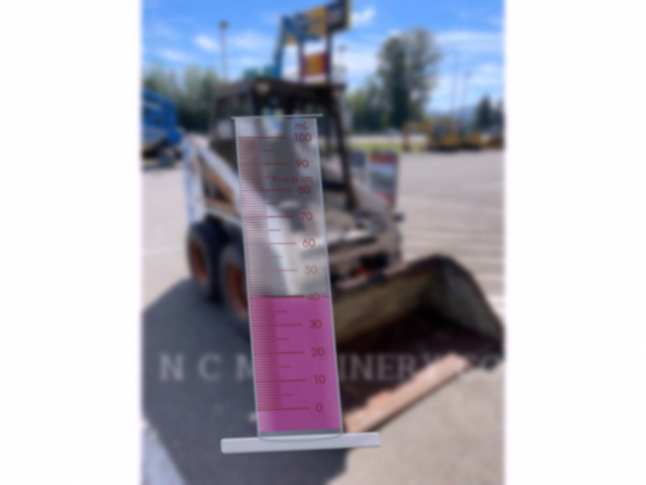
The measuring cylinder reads 40; mL
